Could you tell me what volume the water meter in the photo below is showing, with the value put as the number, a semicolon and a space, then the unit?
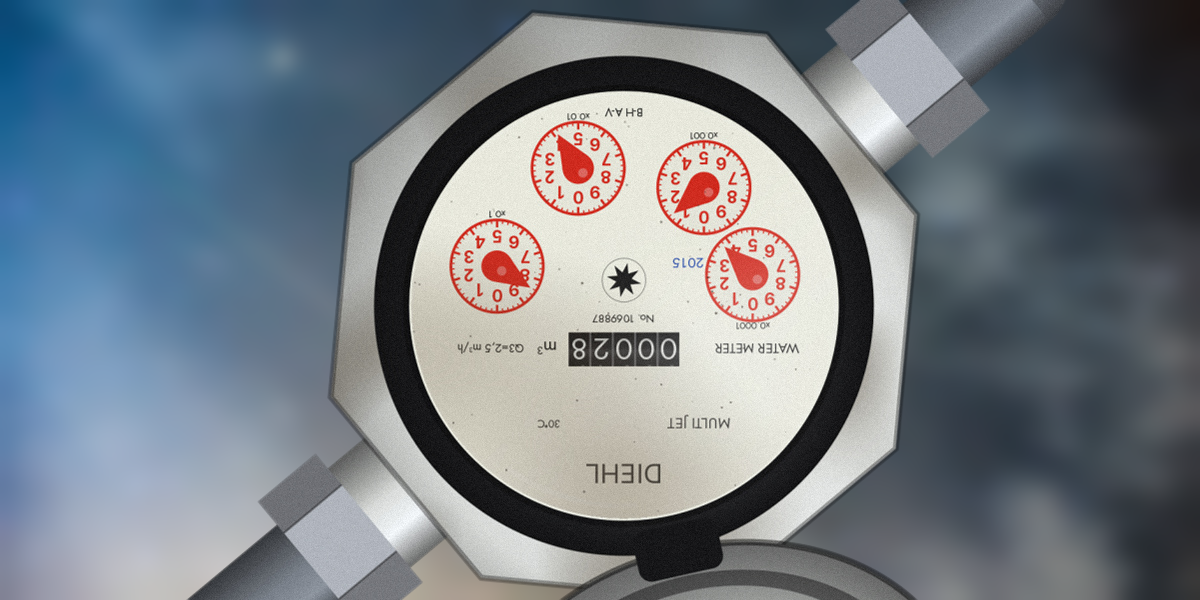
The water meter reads 28.8413; m³
